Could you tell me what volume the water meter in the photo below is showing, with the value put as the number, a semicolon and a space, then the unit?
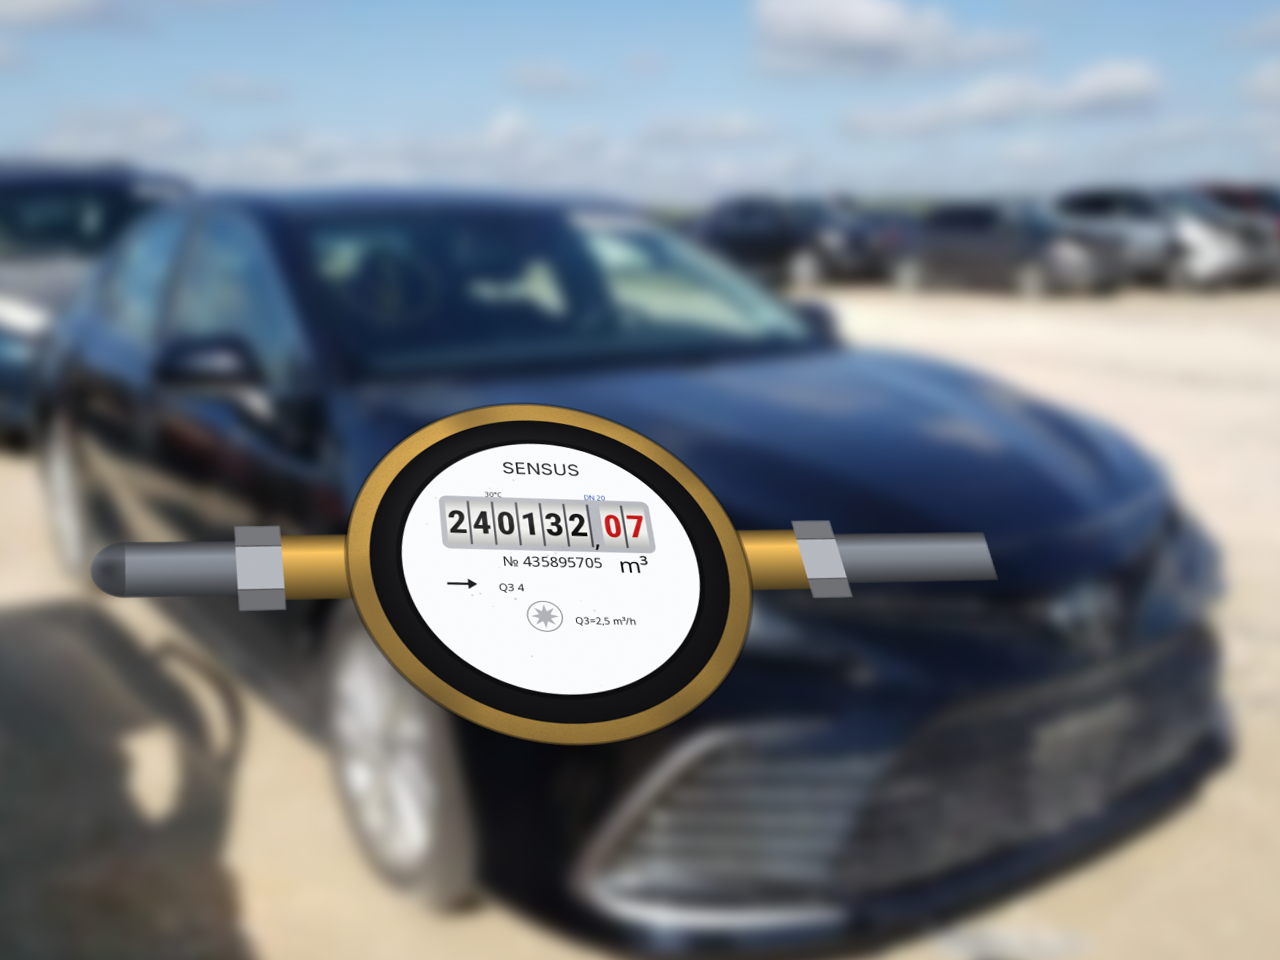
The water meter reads 240132.07; m³
